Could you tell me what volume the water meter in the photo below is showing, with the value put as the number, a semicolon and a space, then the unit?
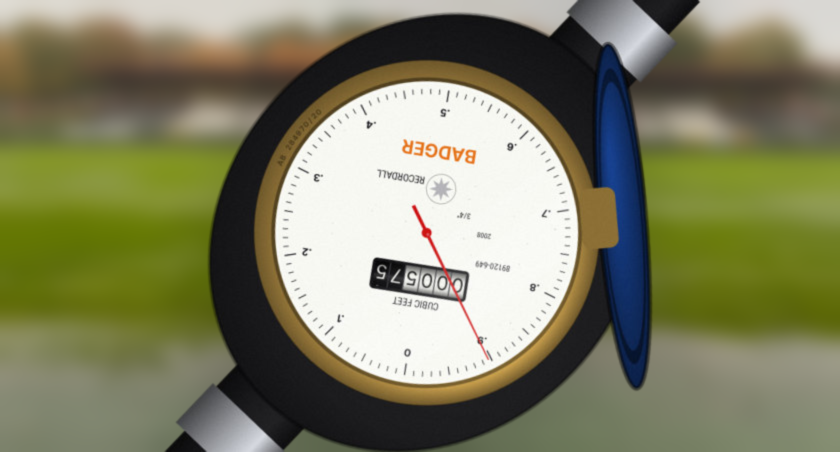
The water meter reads 574.90; ft³
